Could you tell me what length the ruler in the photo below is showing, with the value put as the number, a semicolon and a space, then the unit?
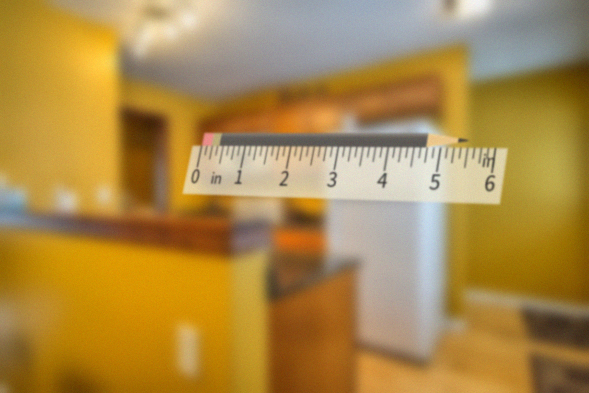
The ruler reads 5.5; in
